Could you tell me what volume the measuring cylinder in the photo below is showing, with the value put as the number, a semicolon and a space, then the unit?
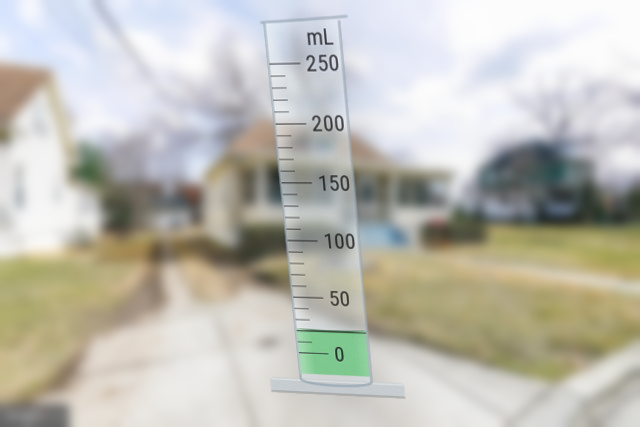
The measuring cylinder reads 20; mL
